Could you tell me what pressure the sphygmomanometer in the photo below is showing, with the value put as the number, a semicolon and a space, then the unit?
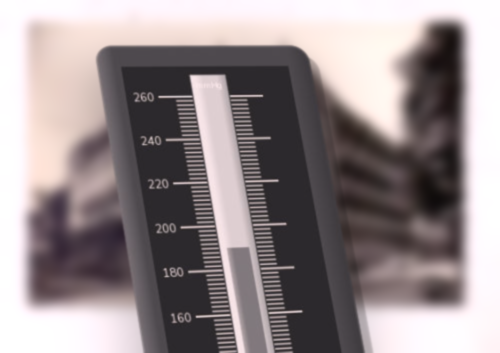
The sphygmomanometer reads 190; mmHg
